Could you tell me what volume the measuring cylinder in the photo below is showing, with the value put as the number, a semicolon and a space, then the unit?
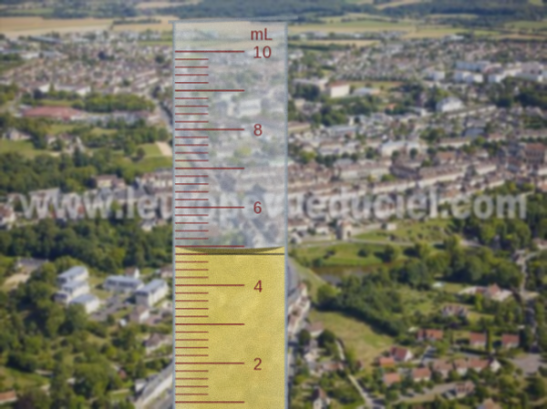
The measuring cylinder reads 4.8; mL
